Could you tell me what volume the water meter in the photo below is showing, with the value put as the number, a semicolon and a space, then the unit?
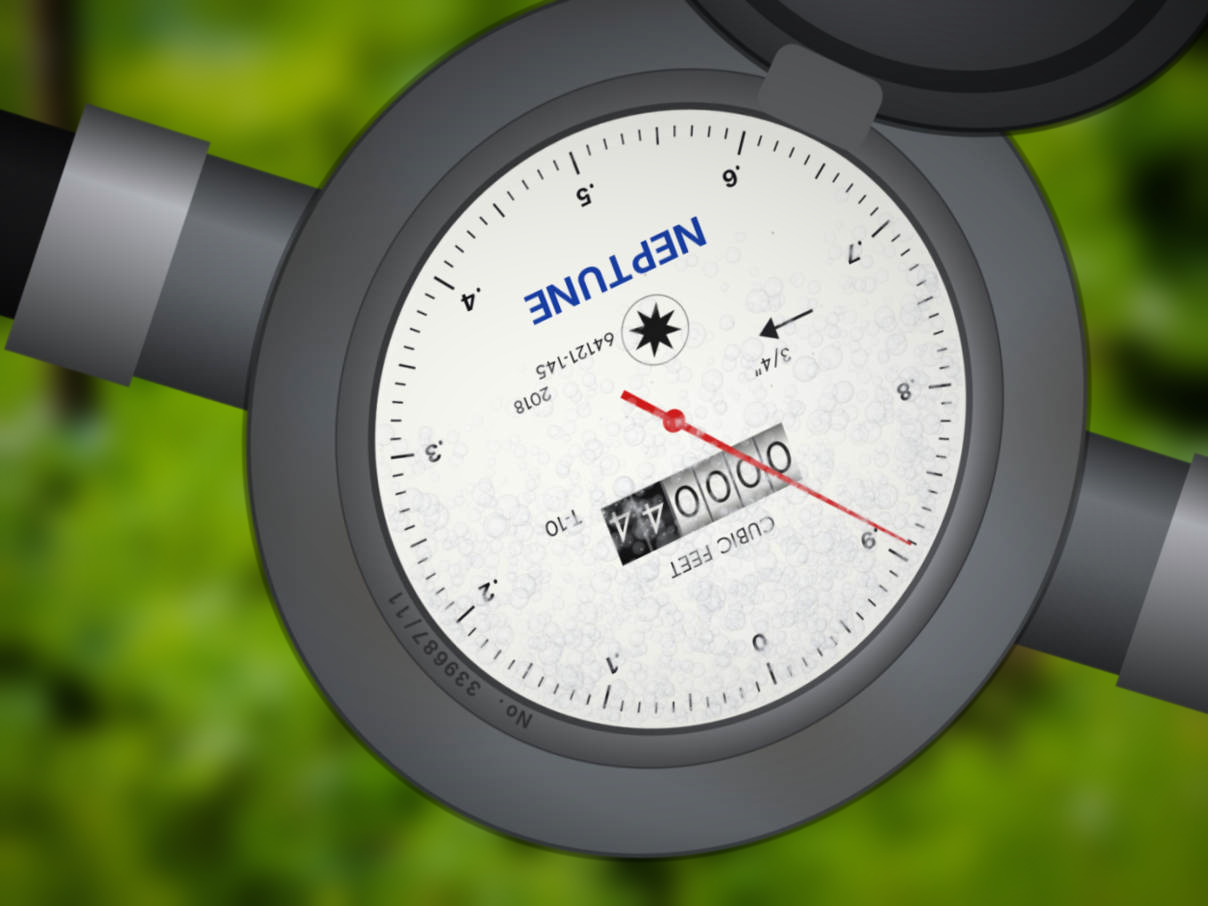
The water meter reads 43.89; ft³
